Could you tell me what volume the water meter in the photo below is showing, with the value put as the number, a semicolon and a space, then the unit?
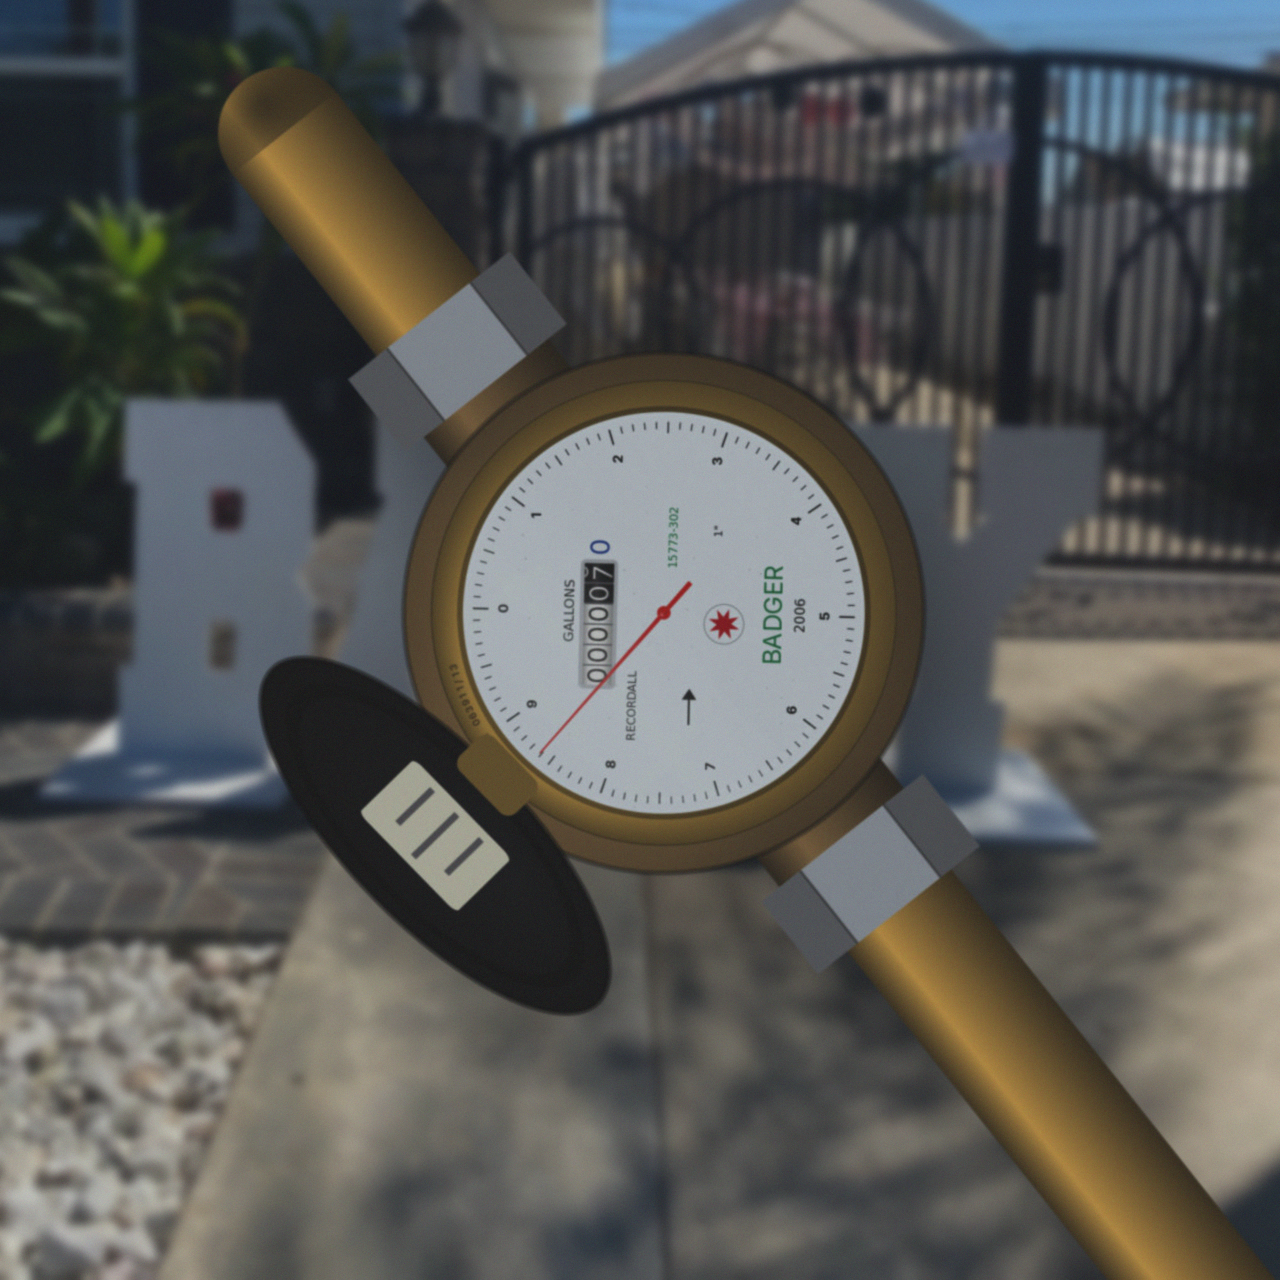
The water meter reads 68.6; gal
